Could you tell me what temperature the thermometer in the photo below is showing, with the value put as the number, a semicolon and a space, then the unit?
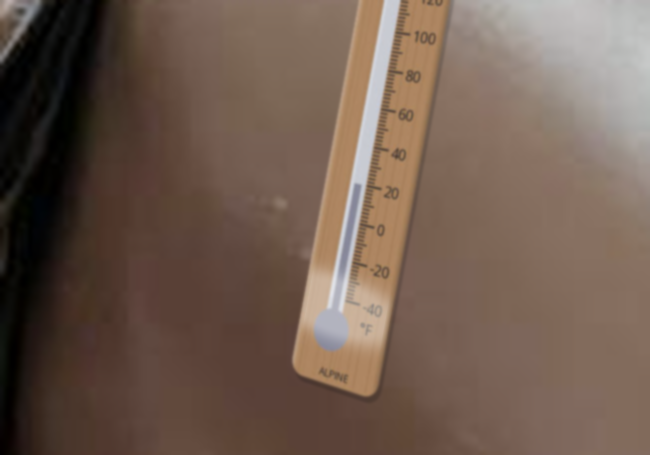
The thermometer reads 20; °F
